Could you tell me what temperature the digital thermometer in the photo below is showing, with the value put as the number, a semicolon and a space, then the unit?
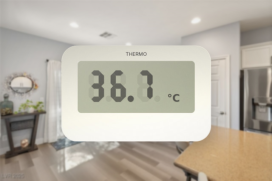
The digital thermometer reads 36.7; °C
